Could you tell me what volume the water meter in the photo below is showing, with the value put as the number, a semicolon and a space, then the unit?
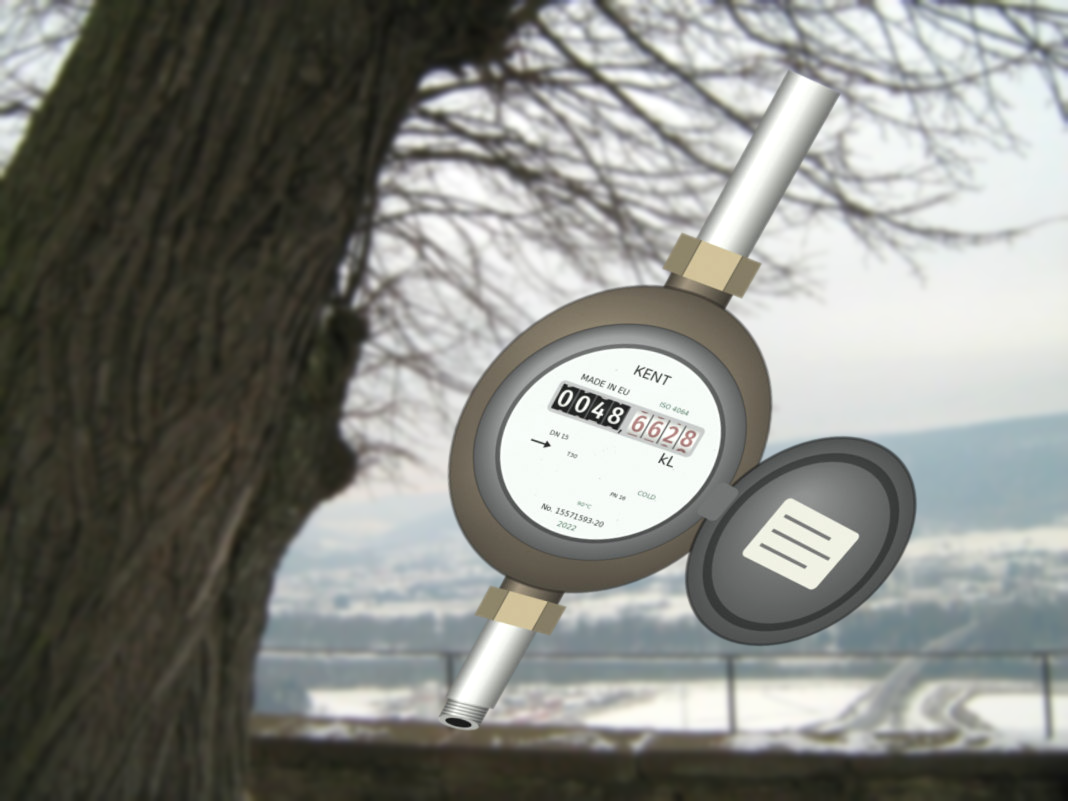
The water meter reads 48.6628; kL
